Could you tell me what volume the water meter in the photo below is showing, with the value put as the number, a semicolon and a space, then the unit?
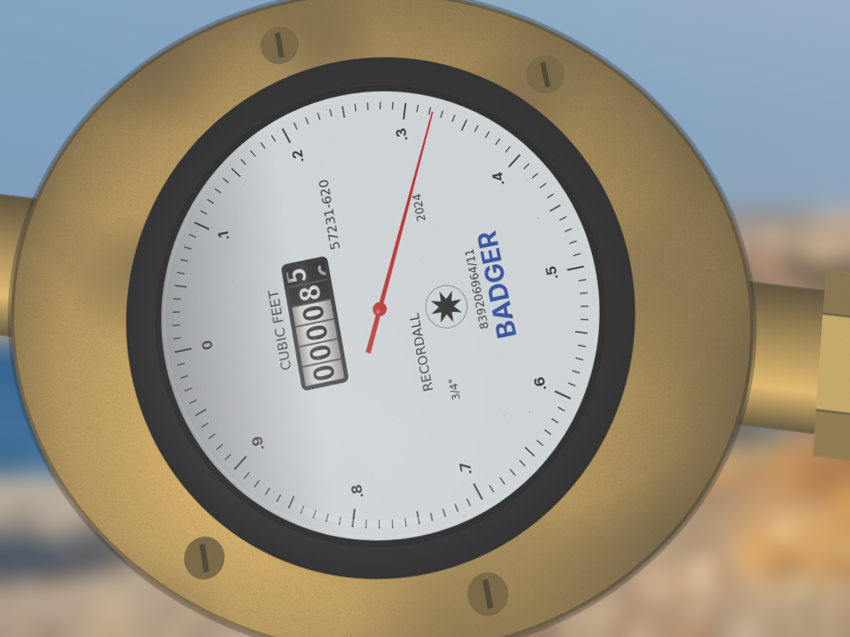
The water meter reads 85.32; ft³
